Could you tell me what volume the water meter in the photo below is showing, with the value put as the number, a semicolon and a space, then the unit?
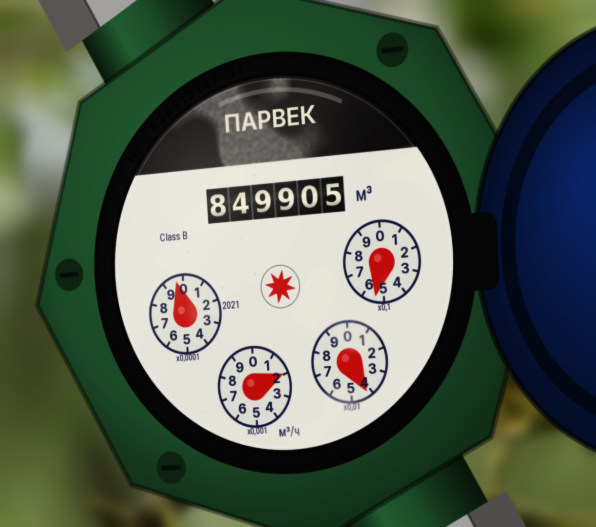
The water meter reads 849905.5419; m³
